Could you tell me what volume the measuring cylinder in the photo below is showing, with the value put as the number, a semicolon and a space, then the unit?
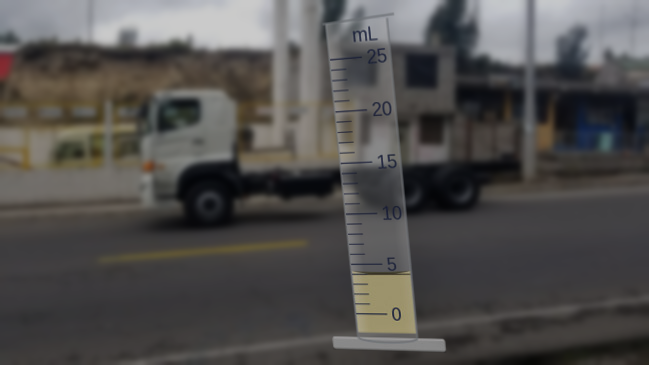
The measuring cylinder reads 4; mL
